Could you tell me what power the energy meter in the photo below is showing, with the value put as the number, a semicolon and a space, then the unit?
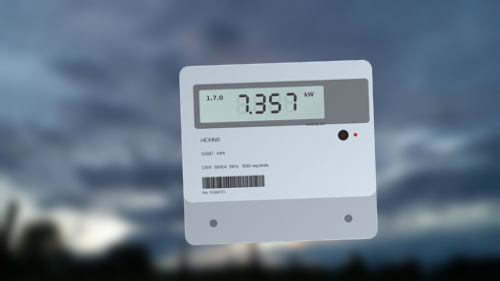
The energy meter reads 7.357; kW
